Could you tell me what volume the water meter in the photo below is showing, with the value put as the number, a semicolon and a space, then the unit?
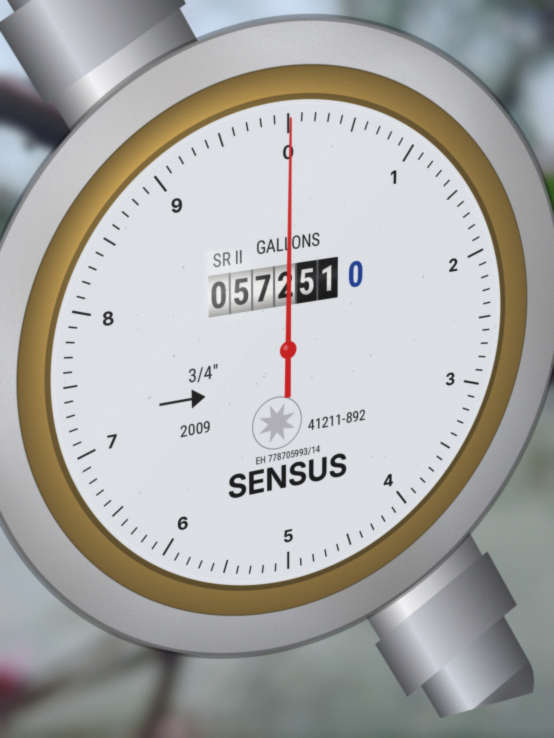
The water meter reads 572510.0; gal
